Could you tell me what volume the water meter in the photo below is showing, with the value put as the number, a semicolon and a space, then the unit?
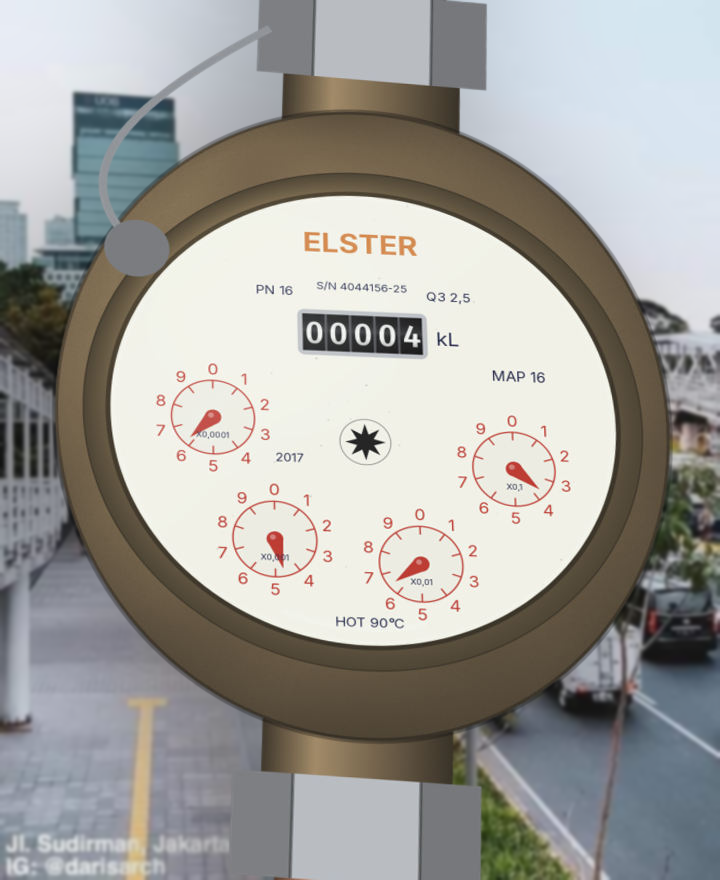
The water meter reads 4.3646; kL
